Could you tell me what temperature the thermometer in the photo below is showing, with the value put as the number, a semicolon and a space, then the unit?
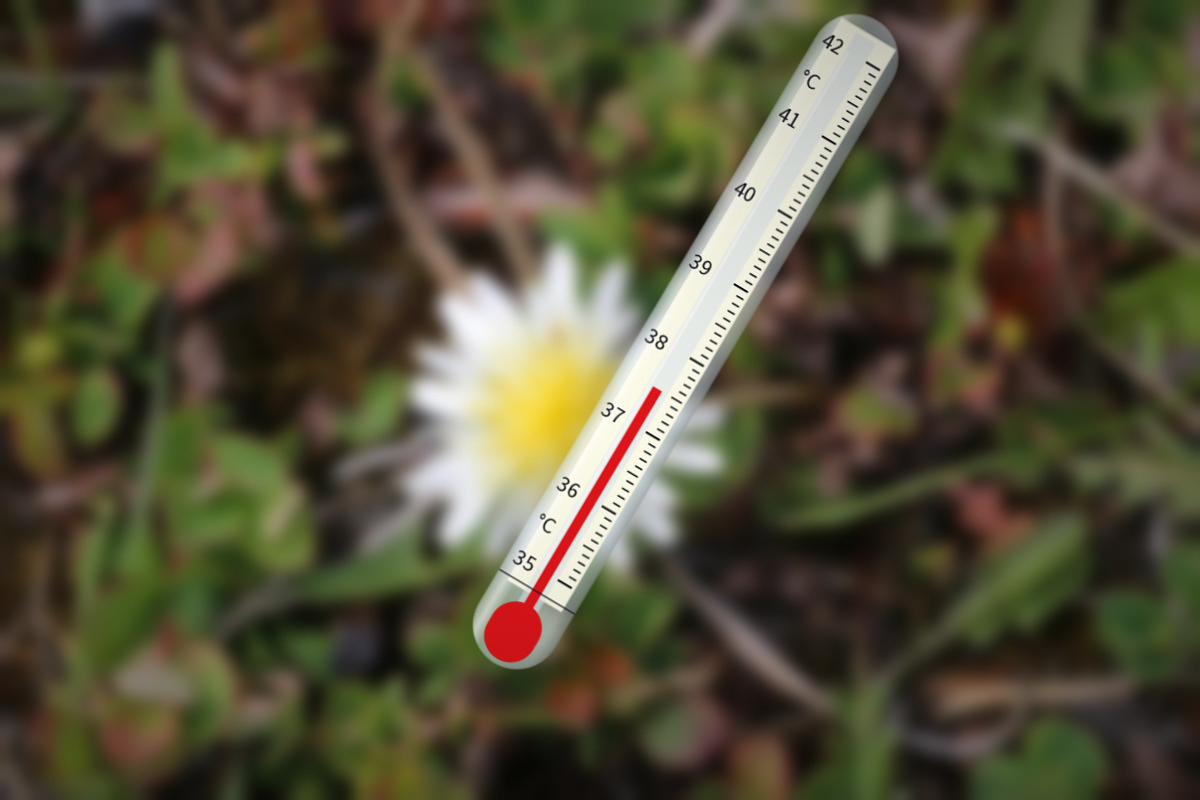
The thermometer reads 37.5; °C
